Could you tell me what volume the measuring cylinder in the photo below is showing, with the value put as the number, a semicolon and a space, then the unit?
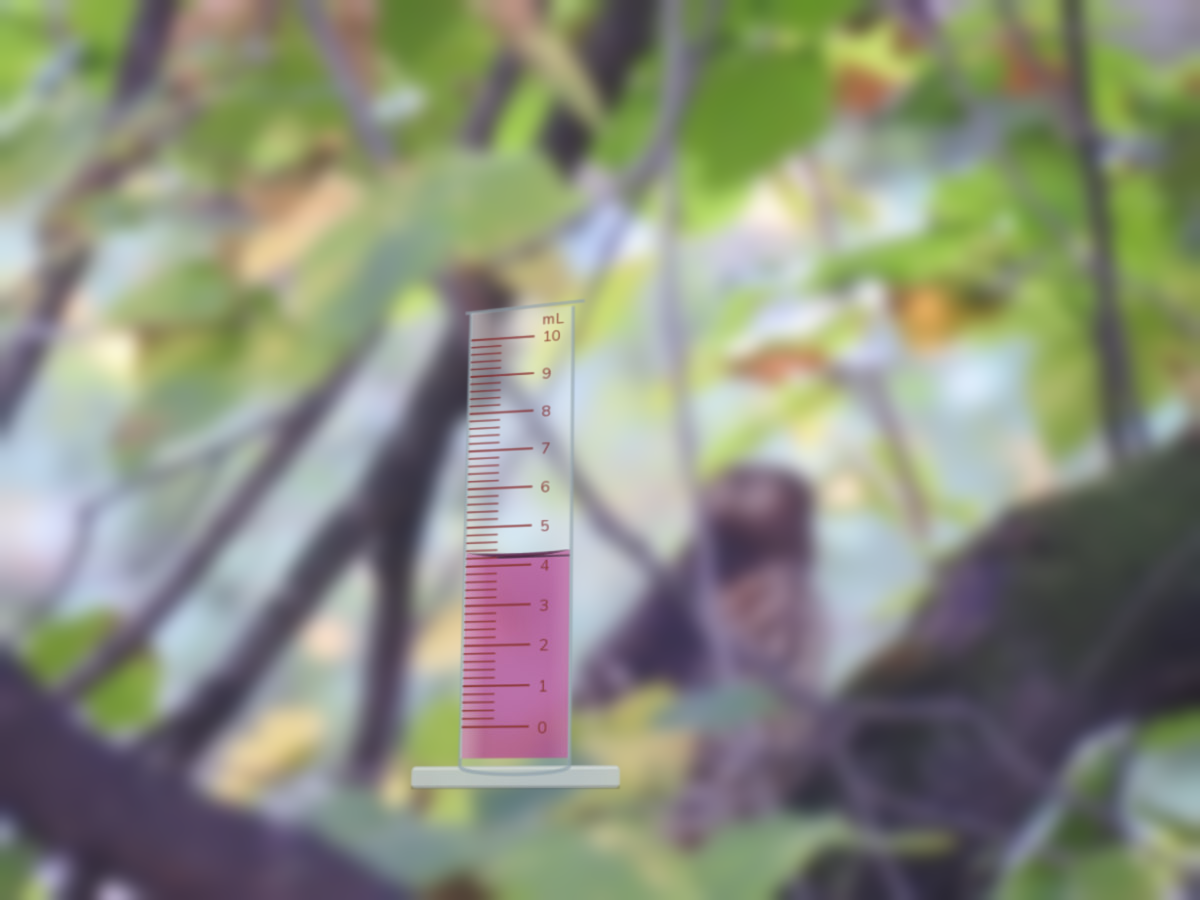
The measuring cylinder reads 4.2; mL
